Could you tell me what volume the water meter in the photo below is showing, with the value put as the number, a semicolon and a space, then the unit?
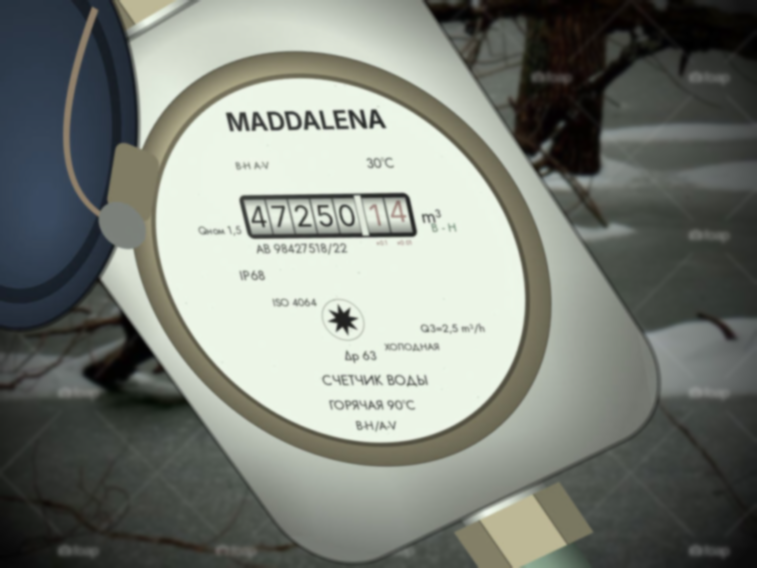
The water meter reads 47250.14; m³
